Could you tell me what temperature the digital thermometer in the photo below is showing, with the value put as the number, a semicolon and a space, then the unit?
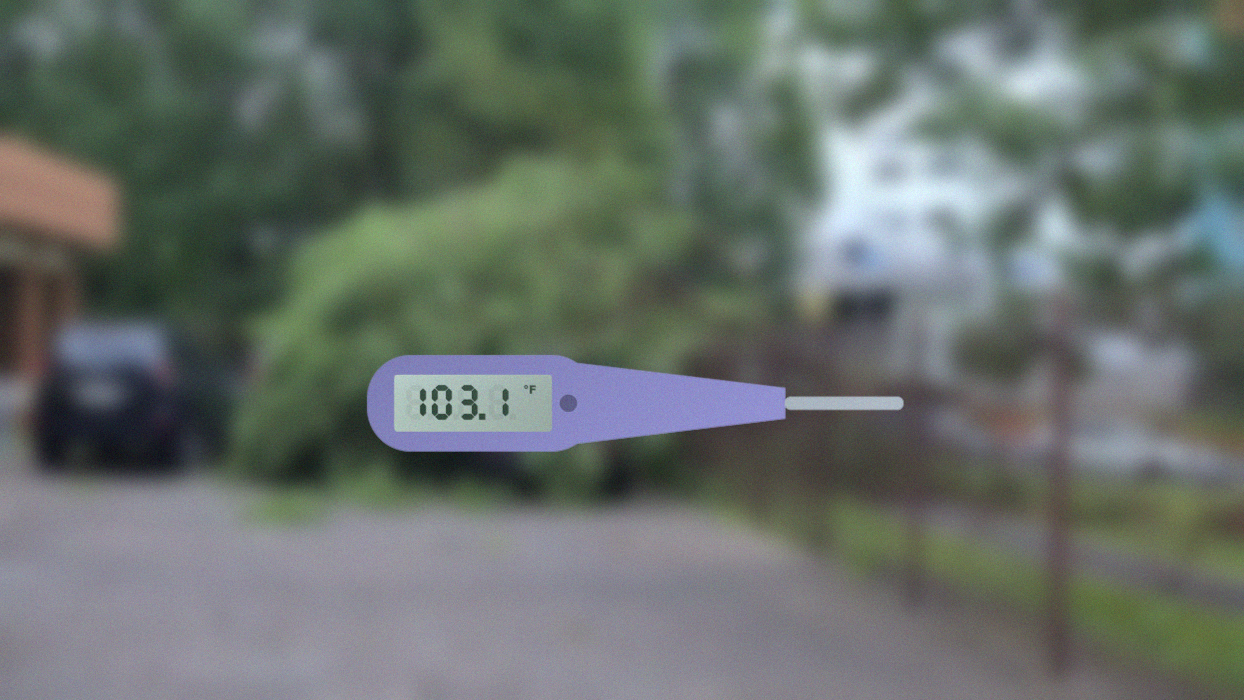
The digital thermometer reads 103.1; °F
